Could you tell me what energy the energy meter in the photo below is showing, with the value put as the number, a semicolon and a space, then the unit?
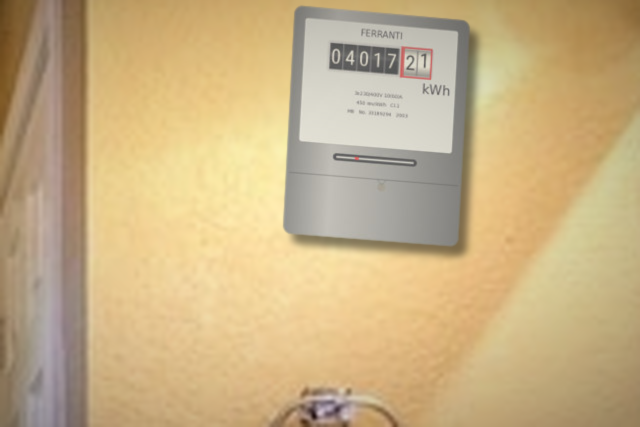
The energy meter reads 4017.21; kWh
